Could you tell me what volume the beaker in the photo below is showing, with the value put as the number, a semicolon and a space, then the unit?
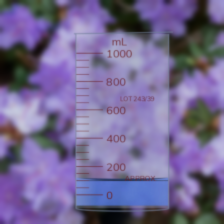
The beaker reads 100; mL
